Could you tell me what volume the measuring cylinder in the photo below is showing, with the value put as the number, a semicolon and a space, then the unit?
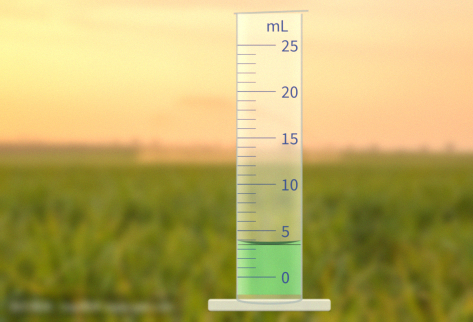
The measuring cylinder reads 3.5; mL
